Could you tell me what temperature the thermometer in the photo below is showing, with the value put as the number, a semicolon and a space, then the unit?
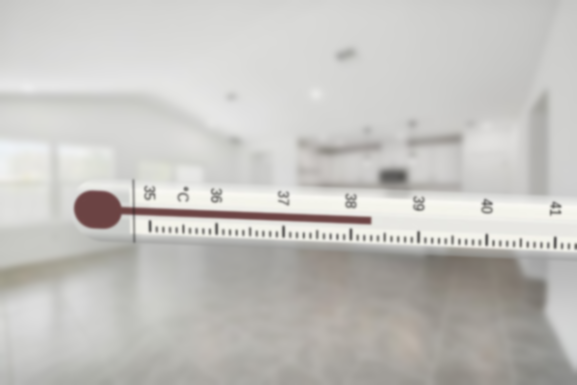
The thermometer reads 38.3; °C
